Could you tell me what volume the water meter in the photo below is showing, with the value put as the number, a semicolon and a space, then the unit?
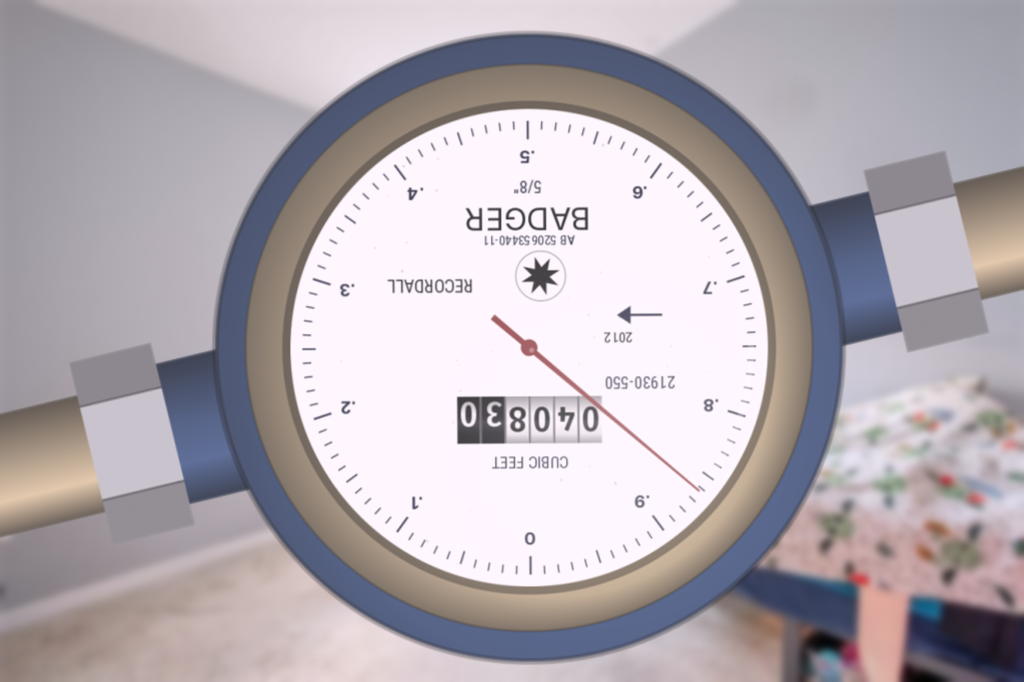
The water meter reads 40829.86; ft³
